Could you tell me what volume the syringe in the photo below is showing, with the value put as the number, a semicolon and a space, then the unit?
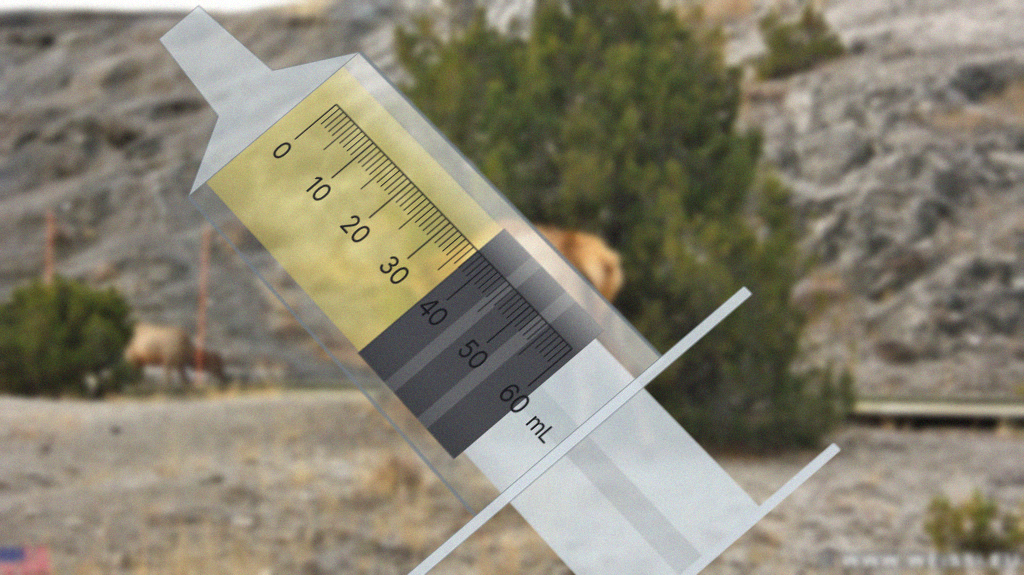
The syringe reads 37; mL
